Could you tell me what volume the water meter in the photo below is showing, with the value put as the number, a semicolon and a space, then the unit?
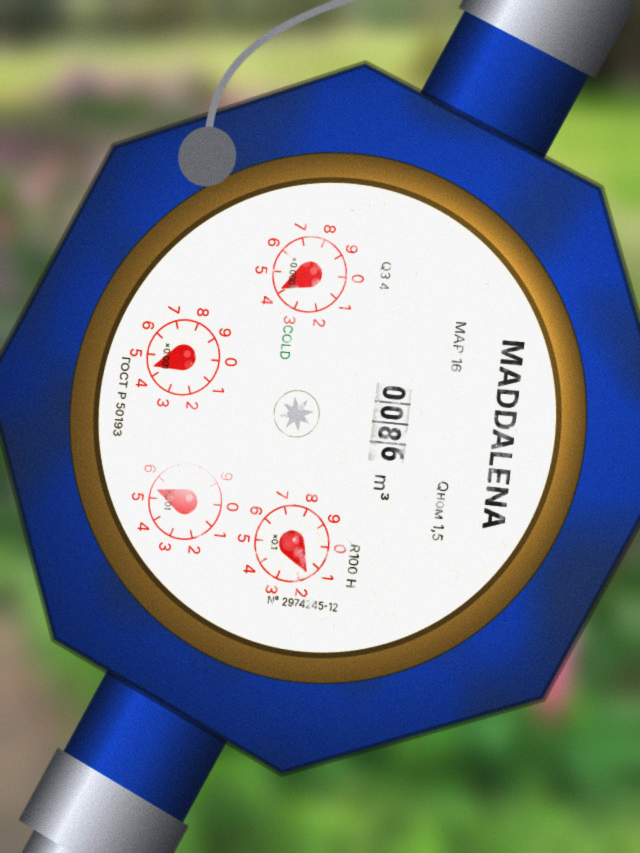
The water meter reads 86.1544; m³
